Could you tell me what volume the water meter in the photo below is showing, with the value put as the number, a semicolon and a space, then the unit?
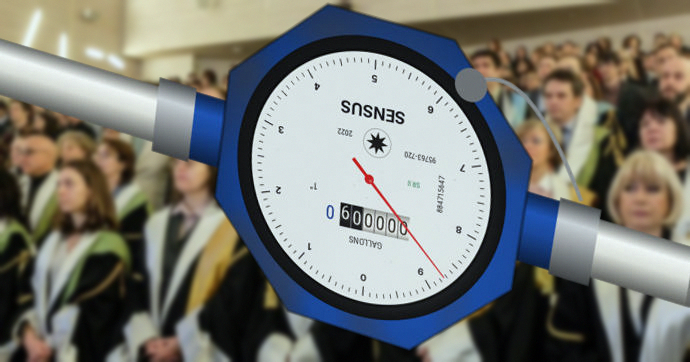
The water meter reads 88.7; gal
